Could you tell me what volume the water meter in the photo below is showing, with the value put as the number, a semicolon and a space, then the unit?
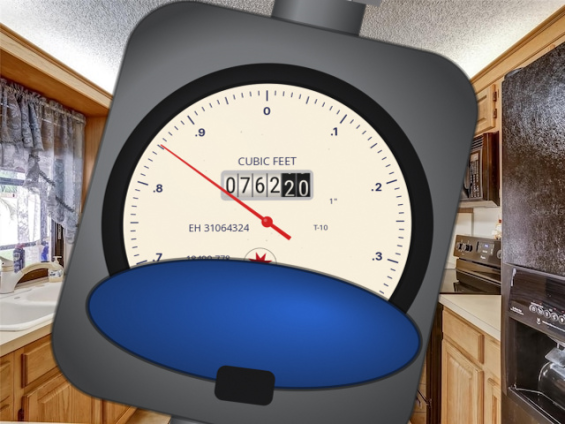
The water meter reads 76219.85; ft³
